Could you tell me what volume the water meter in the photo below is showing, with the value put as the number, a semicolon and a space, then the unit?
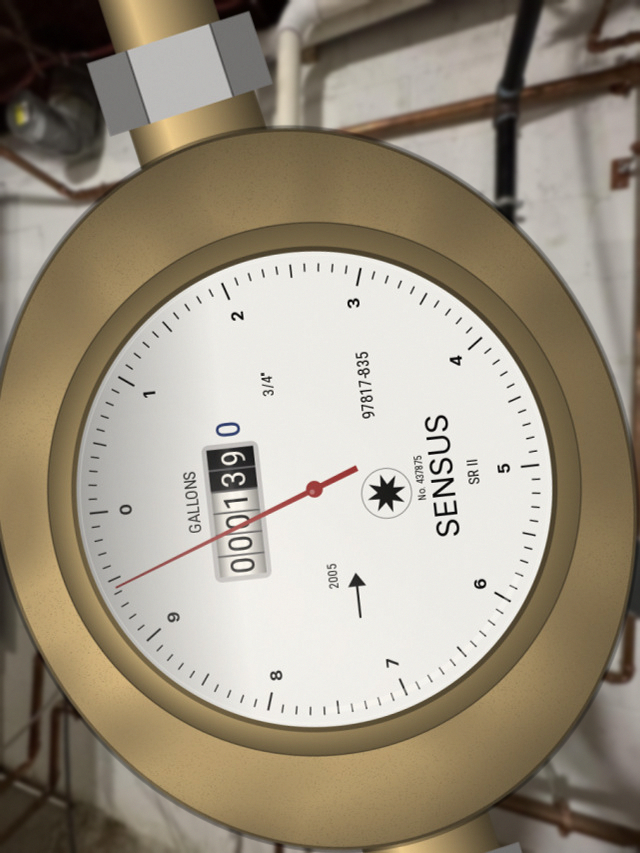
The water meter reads 1389.4; gal
